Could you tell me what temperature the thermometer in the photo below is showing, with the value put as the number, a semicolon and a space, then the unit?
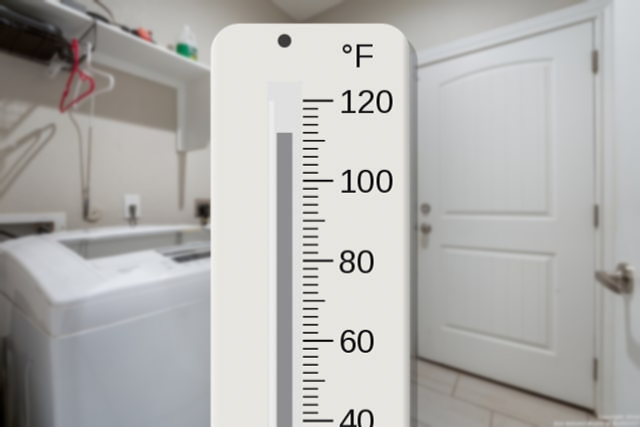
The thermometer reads 112; °F
